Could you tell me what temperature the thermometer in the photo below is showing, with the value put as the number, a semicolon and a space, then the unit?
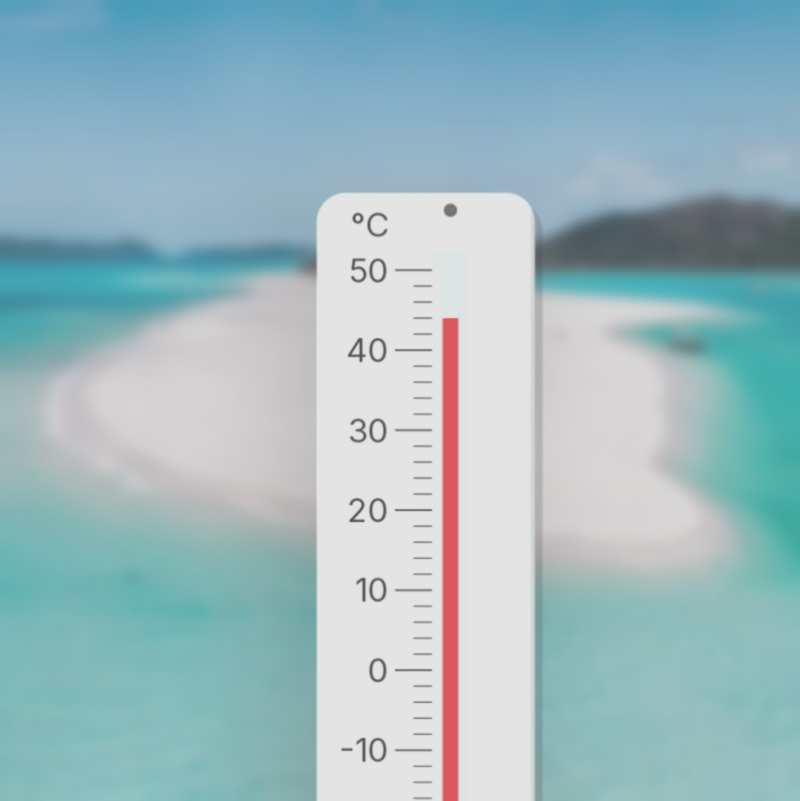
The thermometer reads 44; °C
